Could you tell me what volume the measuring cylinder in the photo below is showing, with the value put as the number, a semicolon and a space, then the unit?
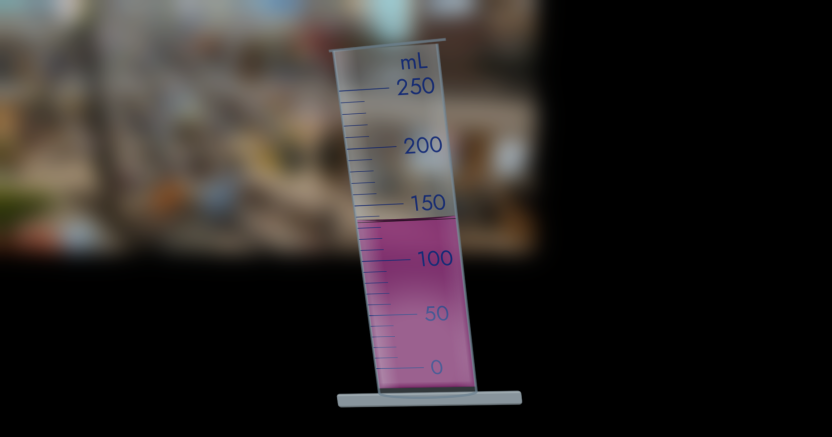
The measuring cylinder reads 135; mL
